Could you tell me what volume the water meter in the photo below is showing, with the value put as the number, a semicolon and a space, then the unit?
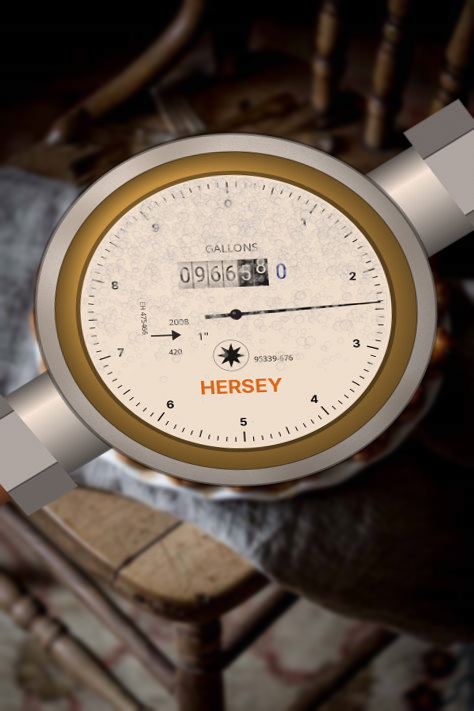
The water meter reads 966582.4; gal
